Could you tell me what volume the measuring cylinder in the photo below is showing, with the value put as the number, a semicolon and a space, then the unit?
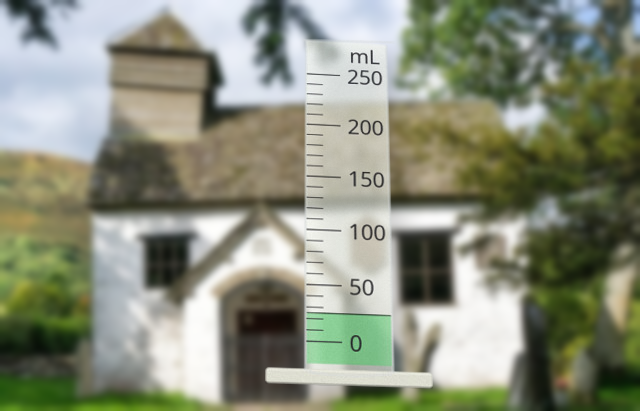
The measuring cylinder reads 25; mL
